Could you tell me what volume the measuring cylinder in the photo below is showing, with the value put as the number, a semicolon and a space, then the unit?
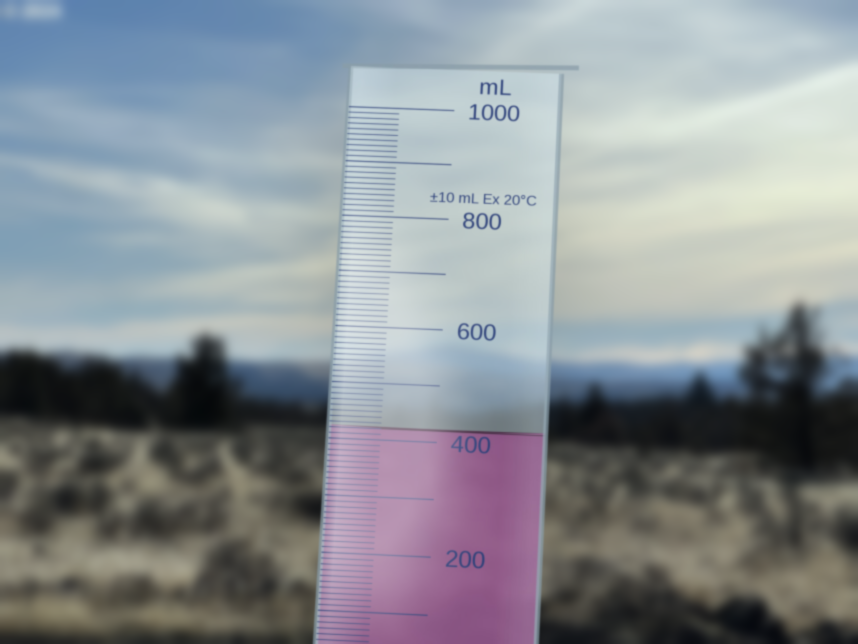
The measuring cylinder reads 420; mL
